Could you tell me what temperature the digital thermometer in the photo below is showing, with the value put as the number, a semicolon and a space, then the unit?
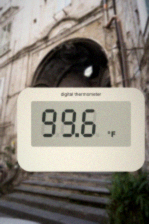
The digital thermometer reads 99.6; °F
